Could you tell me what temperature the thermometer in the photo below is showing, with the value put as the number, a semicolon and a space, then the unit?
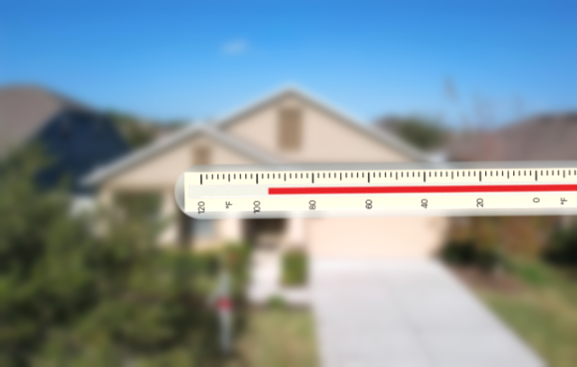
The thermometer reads 96; °F
